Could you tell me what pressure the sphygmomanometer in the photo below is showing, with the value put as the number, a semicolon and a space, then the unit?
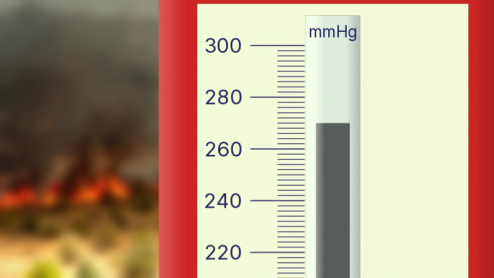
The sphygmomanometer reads 270; mmHg
